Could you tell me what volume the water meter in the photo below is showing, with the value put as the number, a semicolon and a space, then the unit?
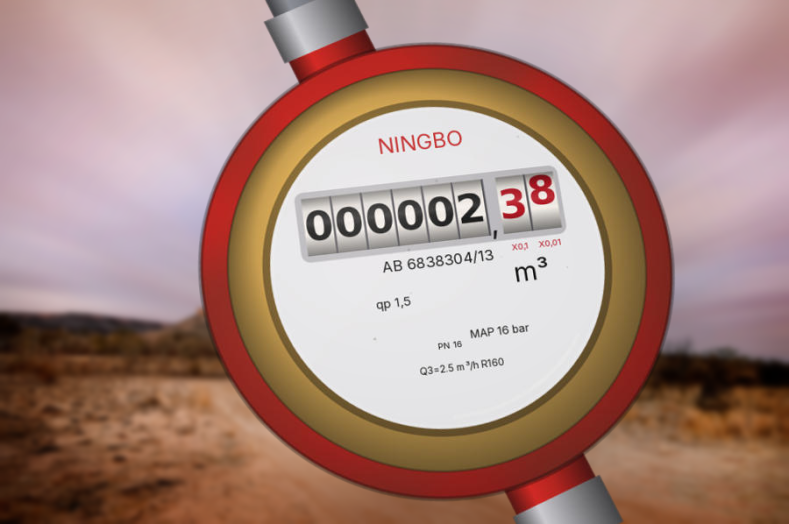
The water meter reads 2.38; m³
